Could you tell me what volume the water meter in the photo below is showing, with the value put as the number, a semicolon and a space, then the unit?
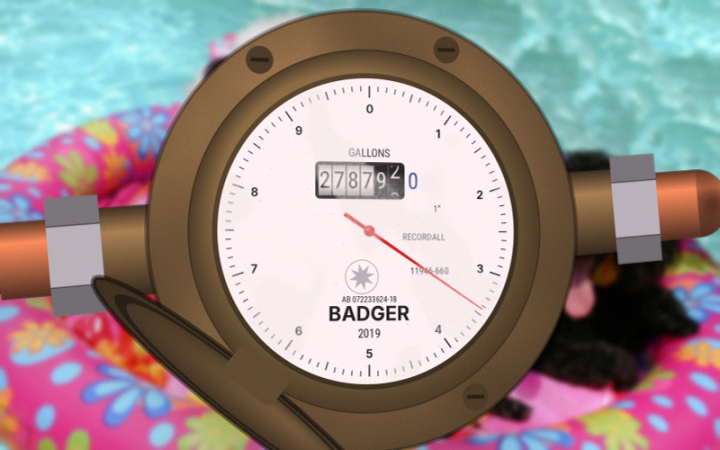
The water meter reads 2787923.4; gal
